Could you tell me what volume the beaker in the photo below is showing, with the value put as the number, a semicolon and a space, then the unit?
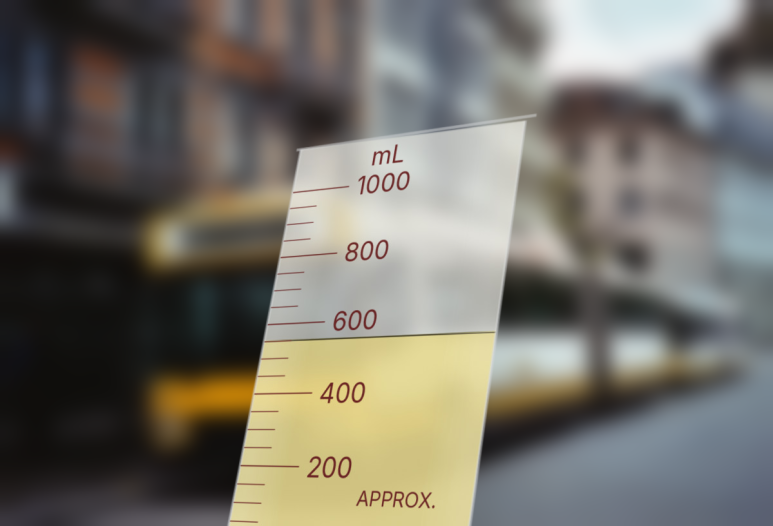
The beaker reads 550; mL
